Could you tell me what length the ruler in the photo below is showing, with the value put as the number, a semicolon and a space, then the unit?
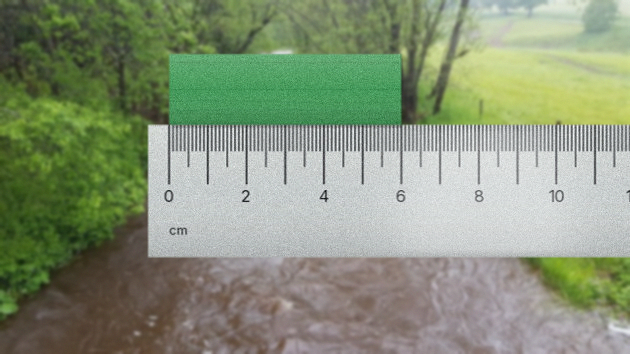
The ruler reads 6; cm
